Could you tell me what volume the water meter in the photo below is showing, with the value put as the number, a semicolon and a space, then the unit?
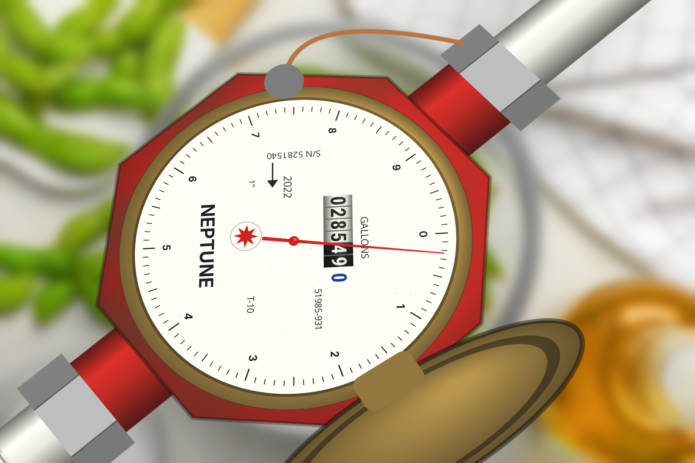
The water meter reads 285490.2; gal
